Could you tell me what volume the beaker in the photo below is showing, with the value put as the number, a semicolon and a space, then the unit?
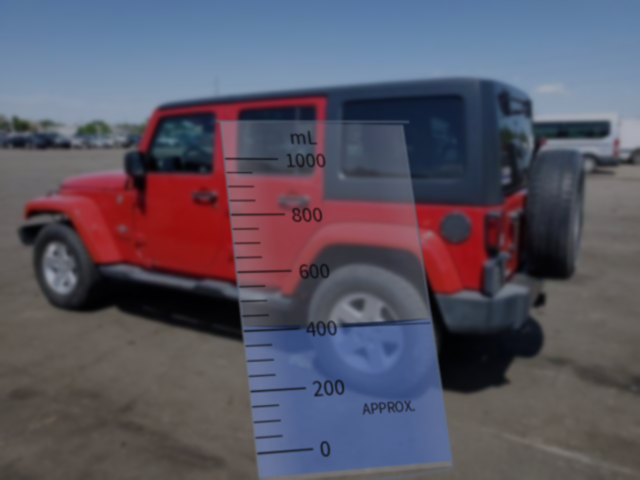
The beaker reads 400; mL
